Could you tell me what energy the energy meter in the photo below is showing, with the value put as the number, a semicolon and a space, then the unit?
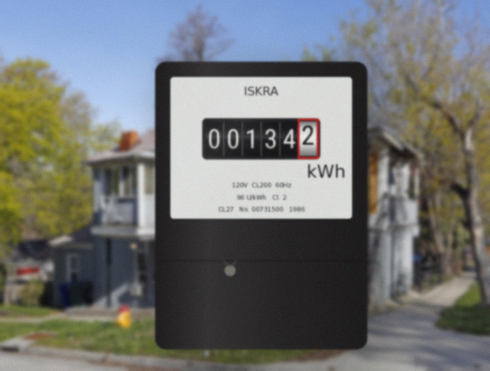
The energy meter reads 134.2; kWh
